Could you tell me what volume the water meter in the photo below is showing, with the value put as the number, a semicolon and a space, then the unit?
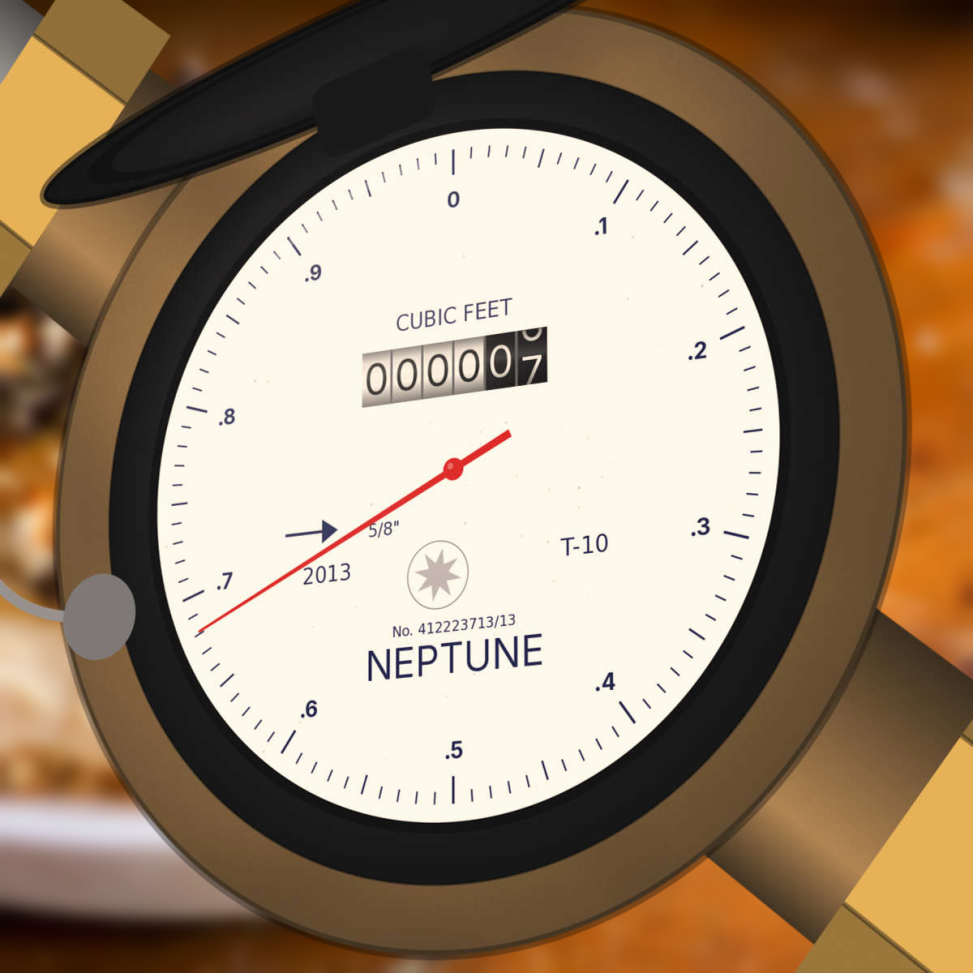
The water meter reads 6.68; ft³
